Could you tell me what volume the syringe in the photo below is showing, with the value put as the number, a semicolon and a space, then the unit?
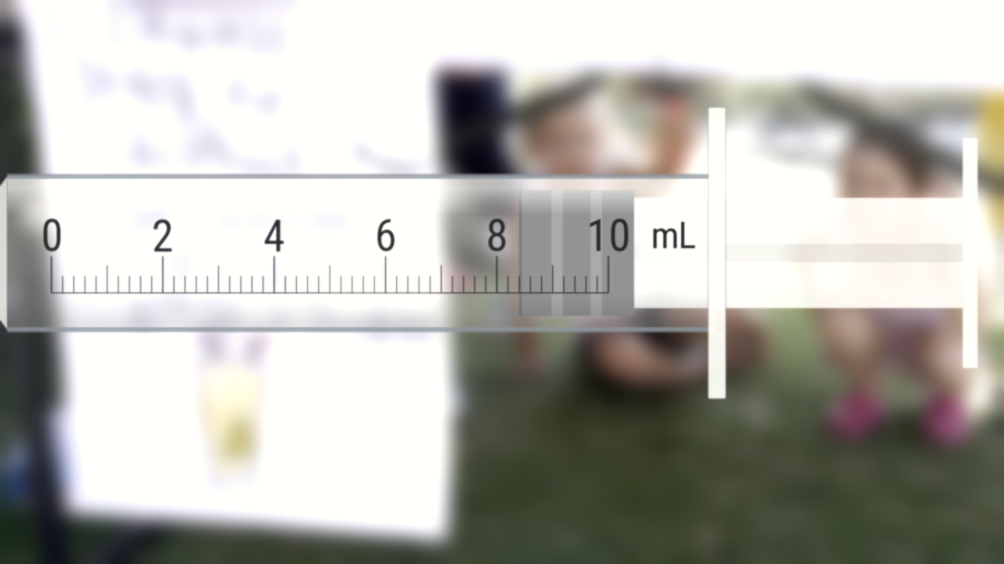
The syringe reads 8.4; mL
